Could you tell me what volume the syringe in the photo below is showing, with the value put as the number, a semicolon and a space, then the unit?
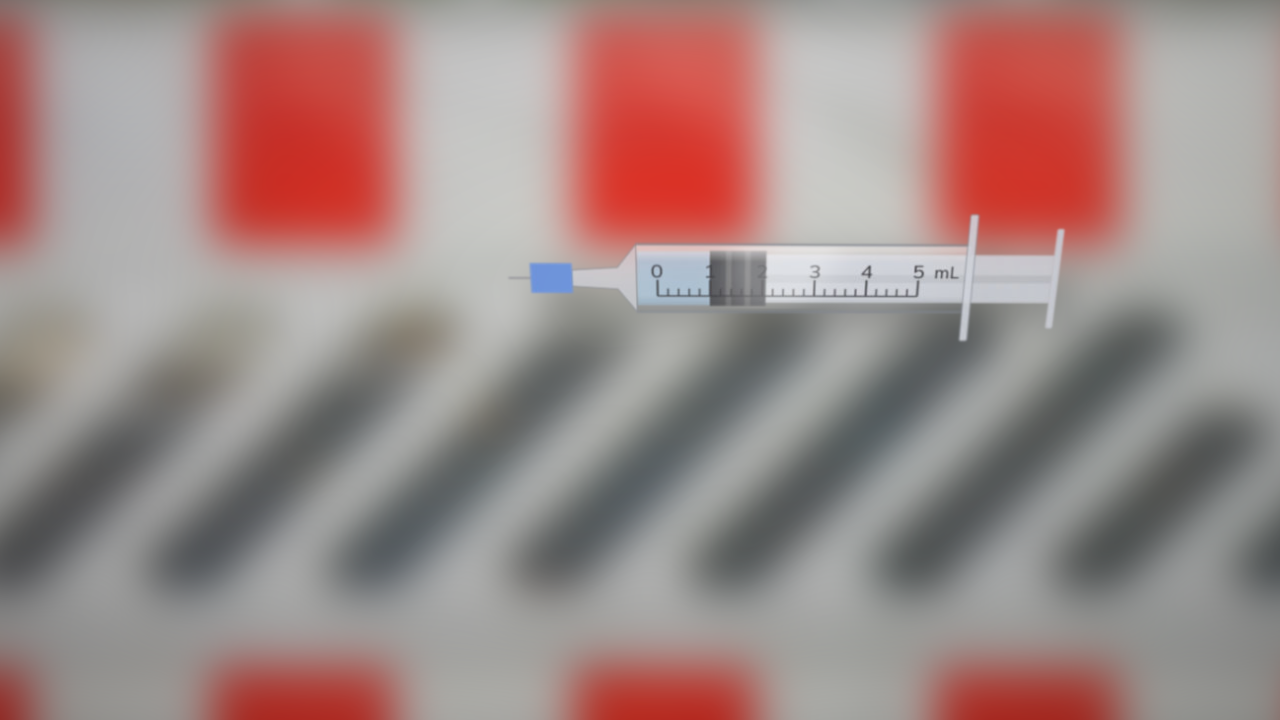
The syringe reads 1; mL
